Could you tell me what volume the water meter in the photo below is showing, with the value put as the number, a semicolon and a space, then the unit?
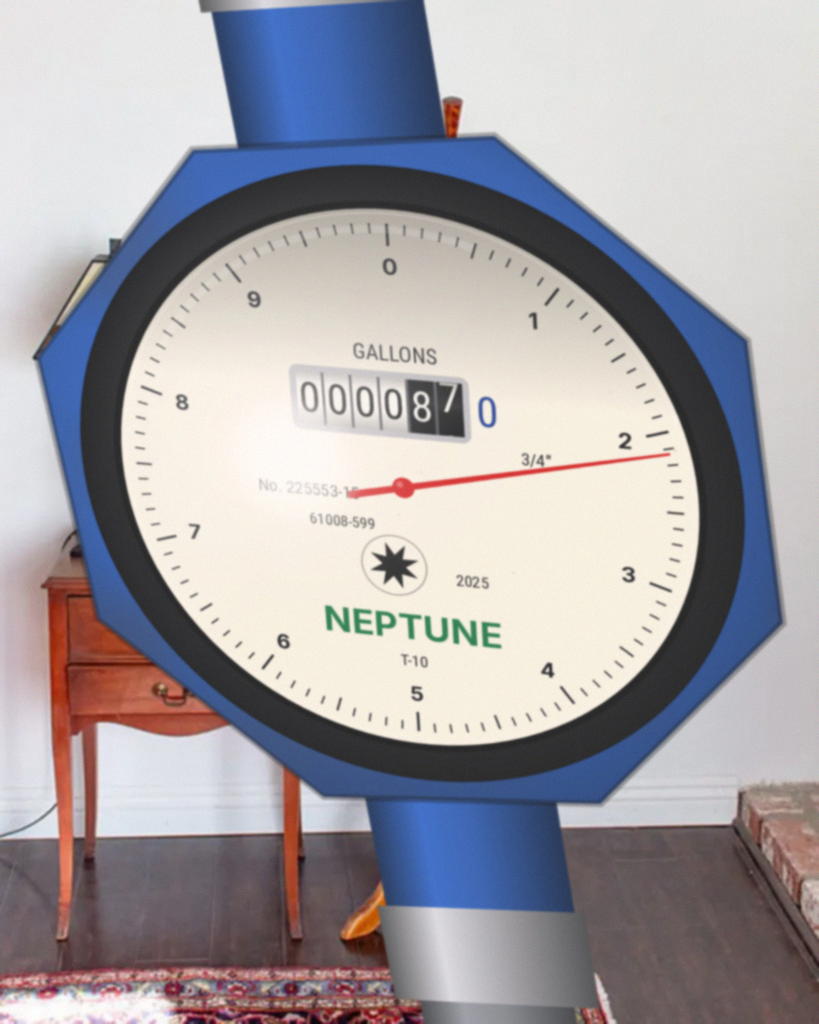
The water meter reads 872.1; gal
